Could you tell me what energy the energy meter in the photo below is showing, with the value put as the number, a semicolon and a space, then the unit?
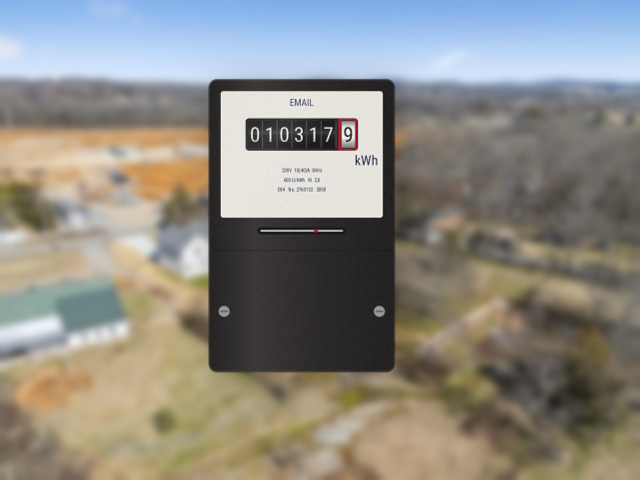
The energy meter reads 10317.9; kWh
